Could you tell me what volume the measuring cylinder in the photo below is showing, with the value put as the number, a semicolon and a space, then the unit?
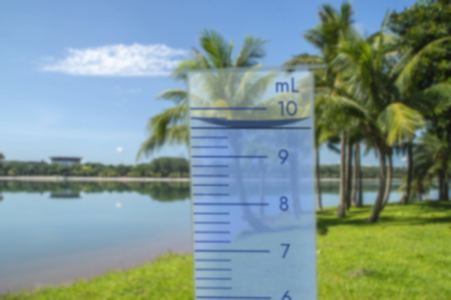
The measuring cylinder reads 9.6; mL
